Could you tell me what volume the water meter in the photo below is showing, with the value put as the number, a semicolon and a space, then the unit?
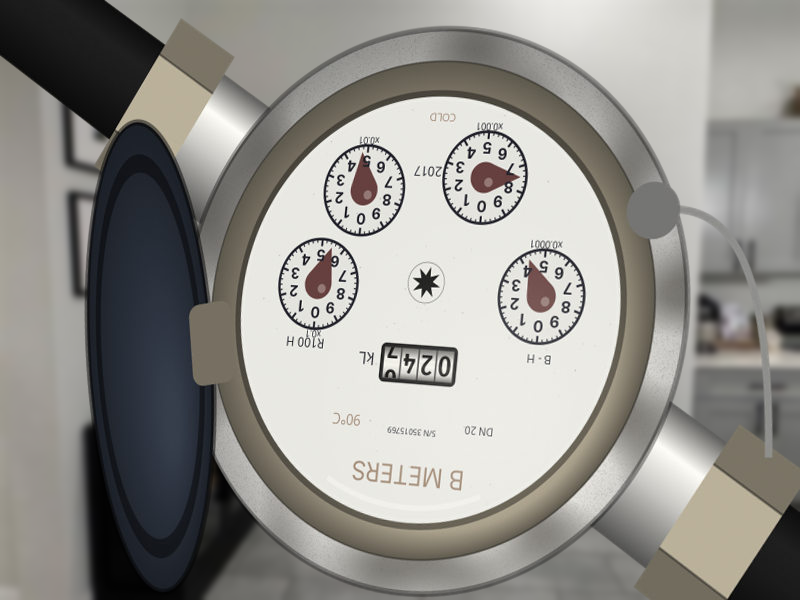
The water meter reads 246.5474; kL
